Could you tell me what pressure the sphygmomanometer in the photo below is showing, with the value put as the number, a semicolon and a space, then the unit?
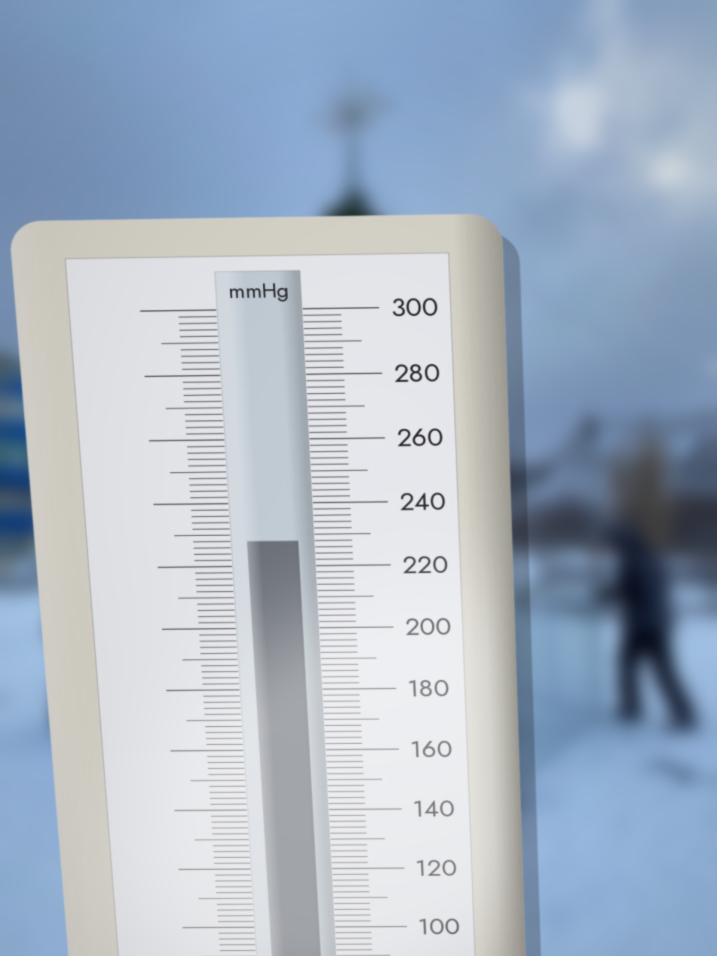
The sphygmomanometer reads 228; mmHg
